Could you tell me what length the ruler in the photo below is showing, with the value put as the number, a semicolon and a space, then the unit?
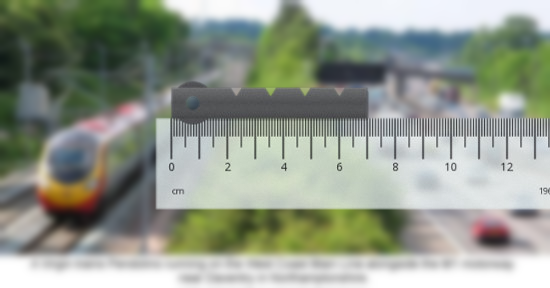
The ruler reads 7; cm
